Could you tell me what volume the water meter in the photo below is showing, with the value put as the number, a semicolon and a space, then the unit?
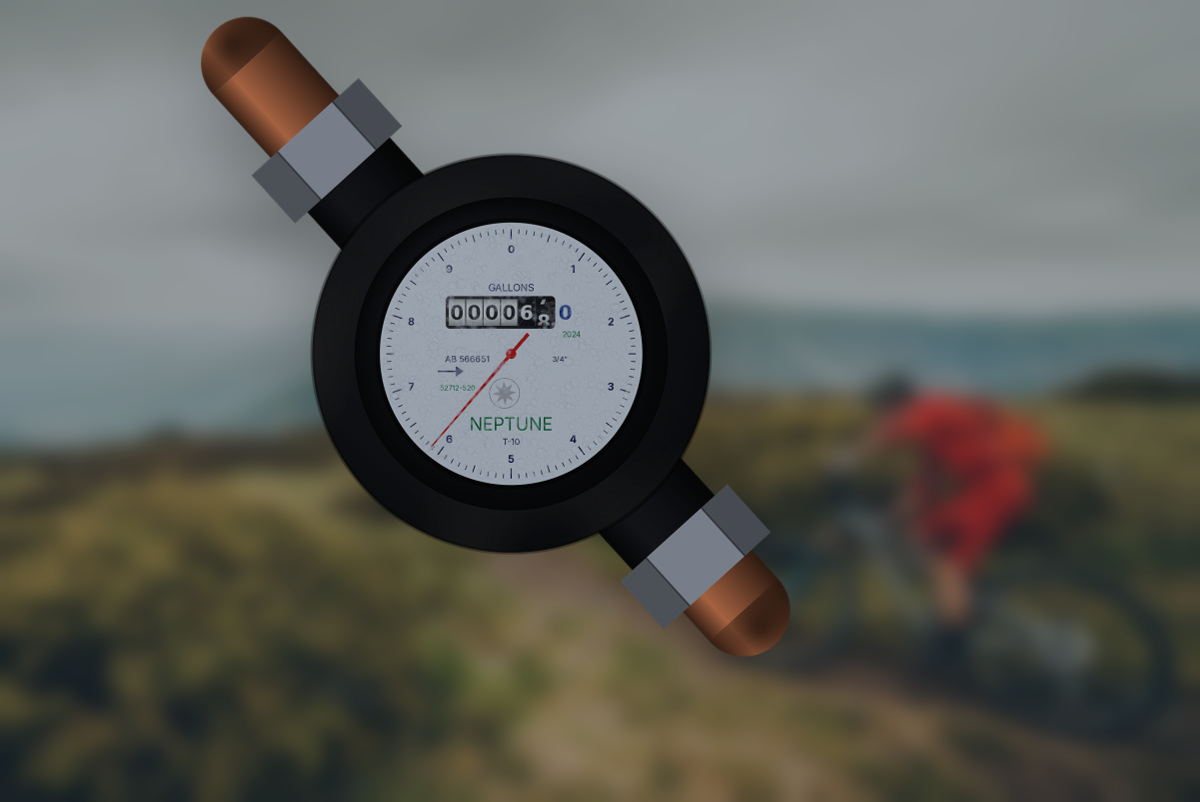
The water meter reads 676.1; gal
